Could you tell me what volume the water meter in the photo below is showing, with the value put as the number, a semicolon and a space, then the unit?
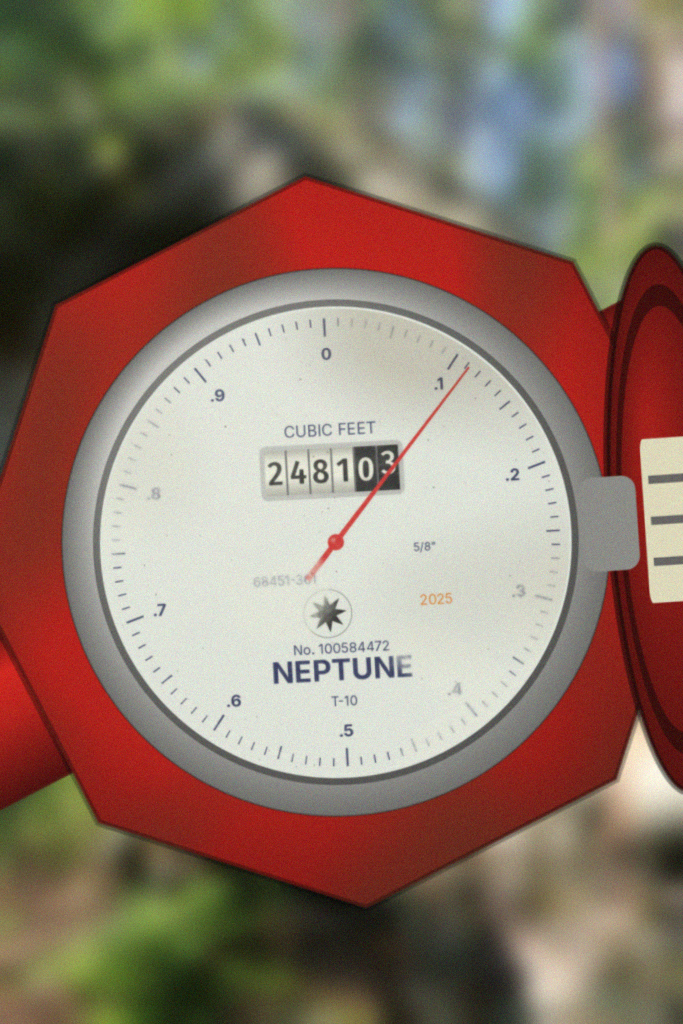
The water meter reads 248103.11; ft³
